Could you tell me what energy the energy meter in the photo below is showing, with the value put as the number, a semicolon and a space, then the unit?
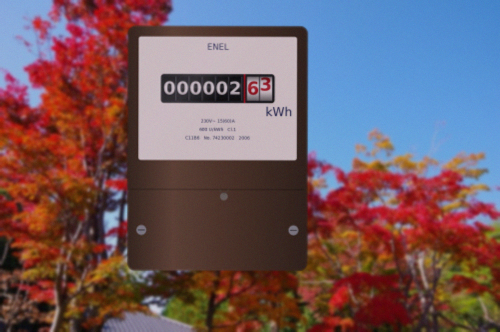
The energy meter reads 2.63; kWh
